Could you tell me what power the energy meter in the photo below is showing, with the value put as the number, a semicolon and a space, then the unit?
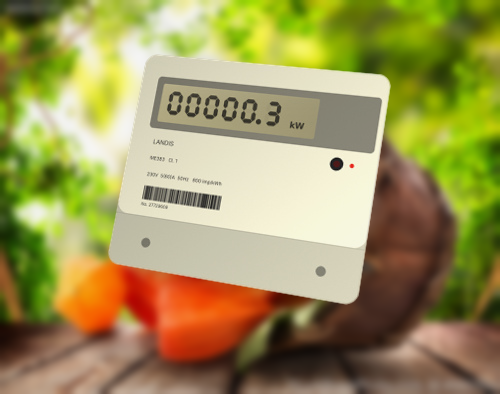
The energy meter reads 0.3; kW
